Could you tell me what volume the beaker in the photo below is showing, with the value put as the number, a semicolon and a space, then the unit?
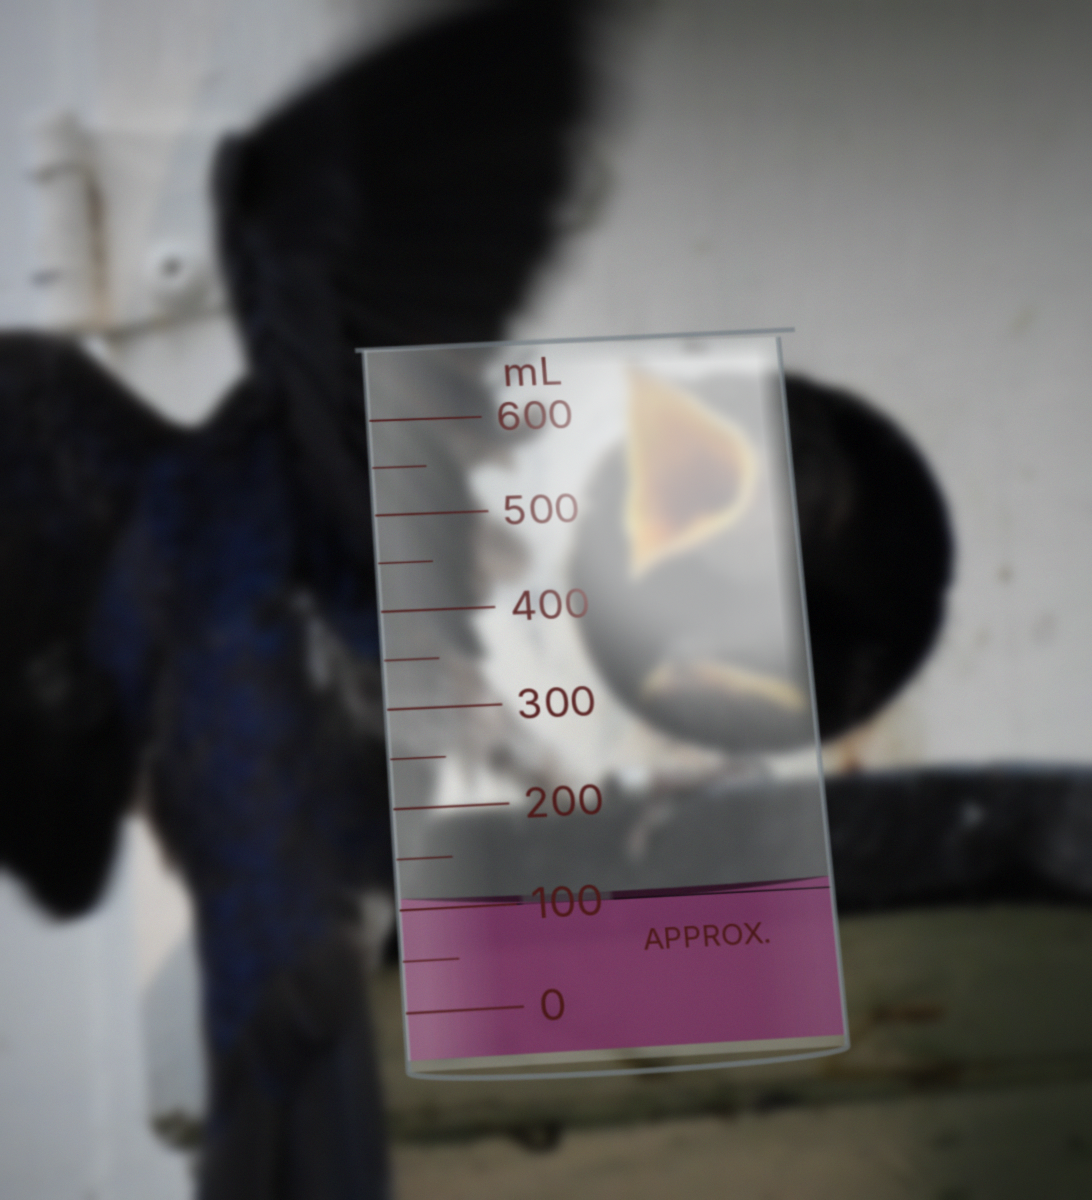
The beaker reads 100; mL
